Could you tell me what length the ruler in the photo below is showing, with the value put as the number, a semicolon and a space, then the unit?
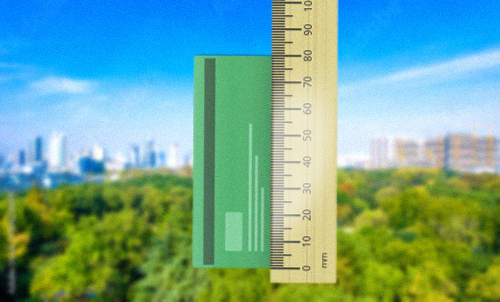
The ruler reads 80; mm
